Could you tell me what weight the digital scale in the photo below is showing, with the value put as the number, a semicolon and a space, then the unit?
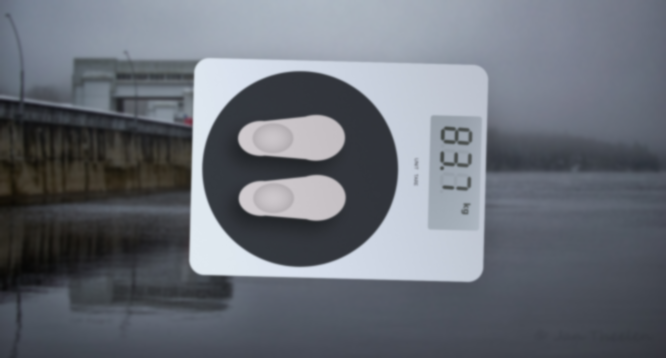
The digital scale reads 83.7; kg
